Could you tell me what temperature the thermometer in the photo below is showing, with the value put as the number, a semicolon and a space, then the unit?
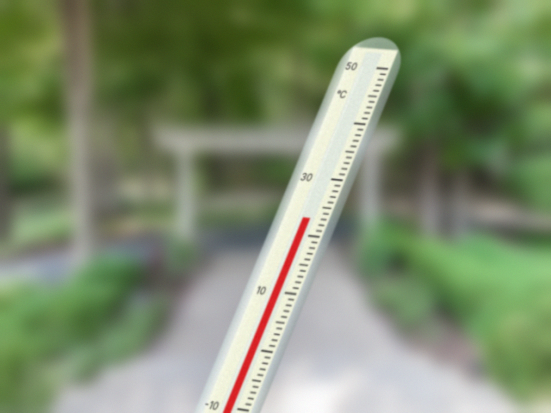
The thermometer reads 23; °C
